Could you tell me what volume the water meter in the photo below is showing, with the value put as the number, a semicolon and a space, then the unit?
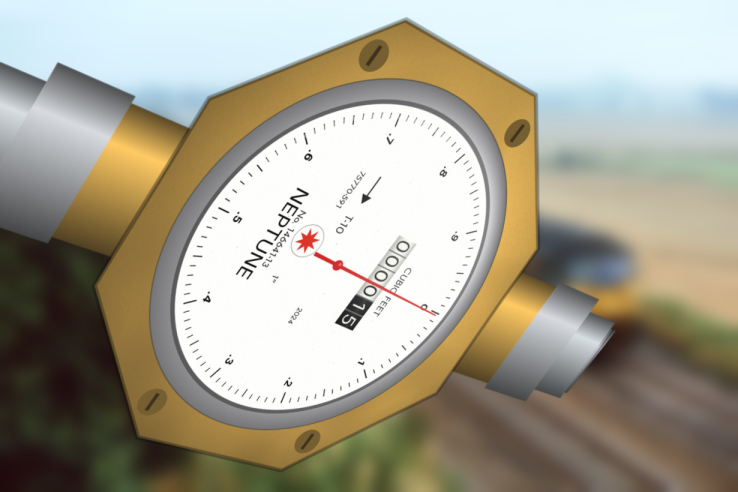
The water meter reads 15.00; ft³
